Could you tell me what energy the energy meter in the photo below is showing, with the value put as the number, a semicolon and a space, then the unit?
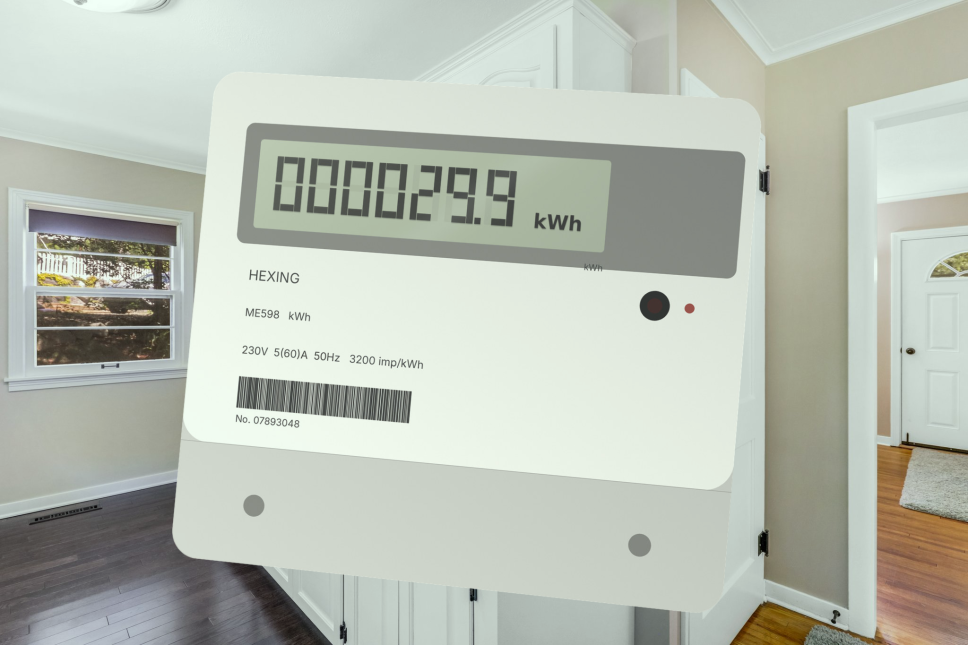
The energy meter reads 29.9; kWh
